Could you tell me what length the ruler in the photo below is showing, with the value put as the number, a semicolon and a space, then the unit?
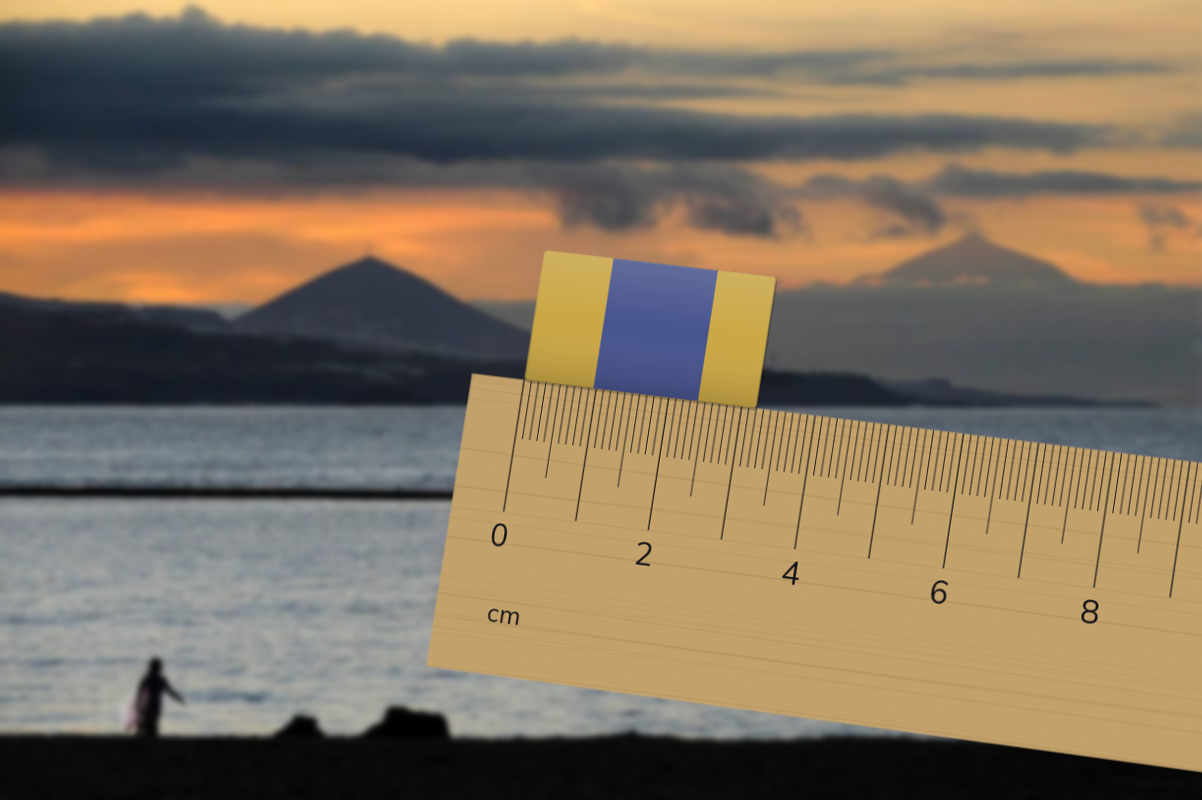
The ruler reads 3.2; cm
